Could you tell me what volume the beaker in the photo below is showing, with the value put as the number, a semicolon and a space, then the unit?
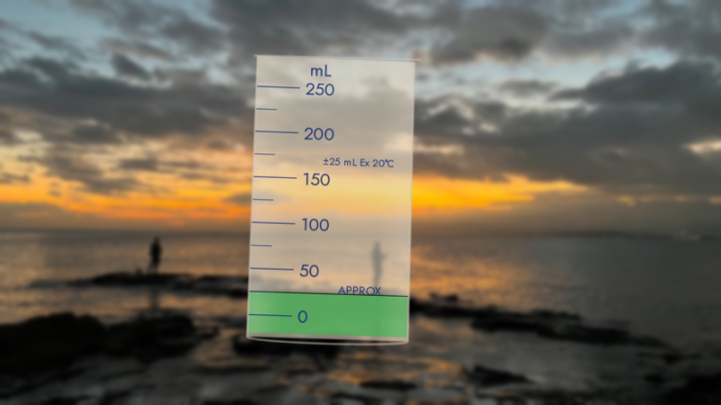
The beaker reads 25; mL
